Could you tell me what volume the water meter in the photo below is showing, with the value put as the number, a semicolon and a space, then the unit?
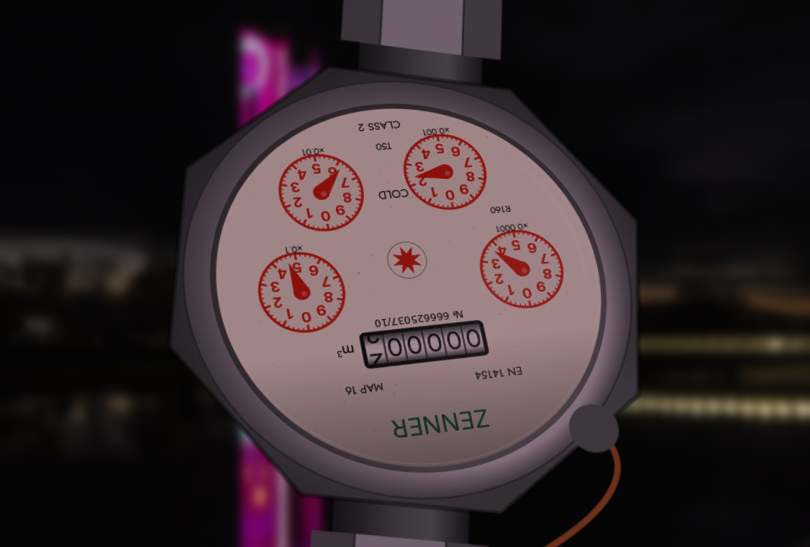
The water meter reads 2.4623; m³
